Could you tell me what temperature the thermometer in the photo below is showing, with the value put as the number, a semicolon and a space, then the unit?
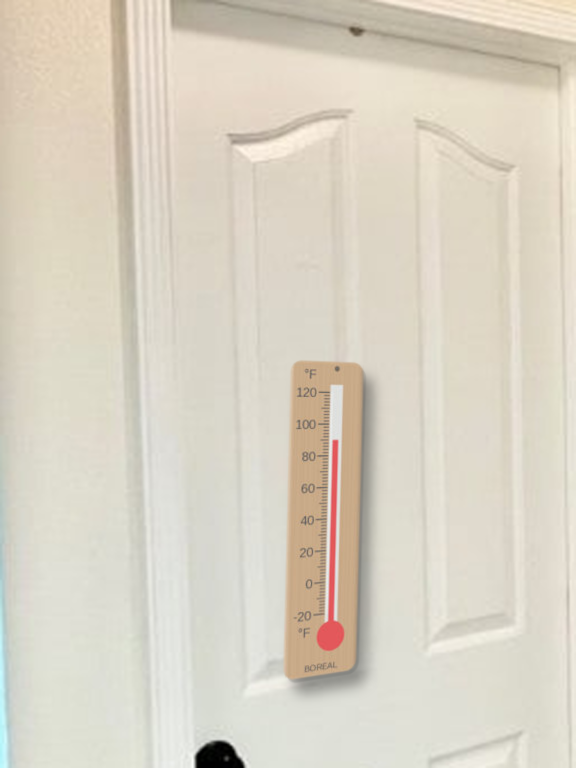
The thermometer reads 90; °F
